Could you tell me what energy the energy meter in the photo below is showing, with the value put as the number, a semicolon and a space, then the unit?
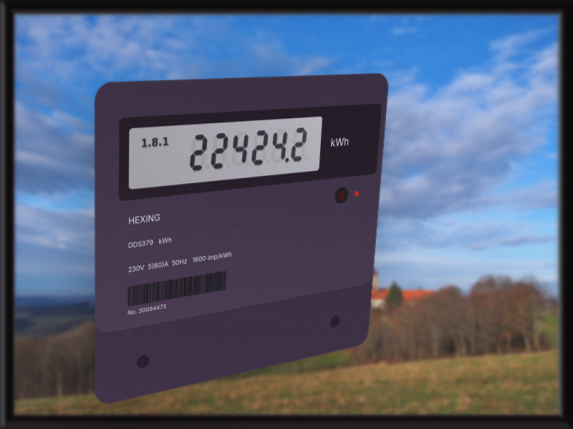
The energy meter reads 22424.2; kWh
